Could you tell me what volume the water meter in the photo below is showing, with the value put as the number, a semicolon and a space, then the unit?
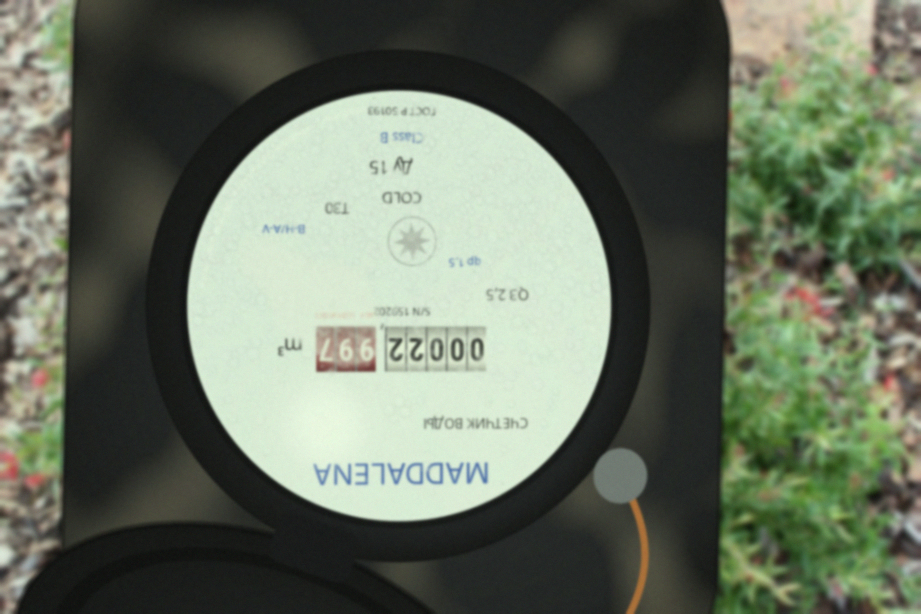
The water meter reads 22.997; m³
